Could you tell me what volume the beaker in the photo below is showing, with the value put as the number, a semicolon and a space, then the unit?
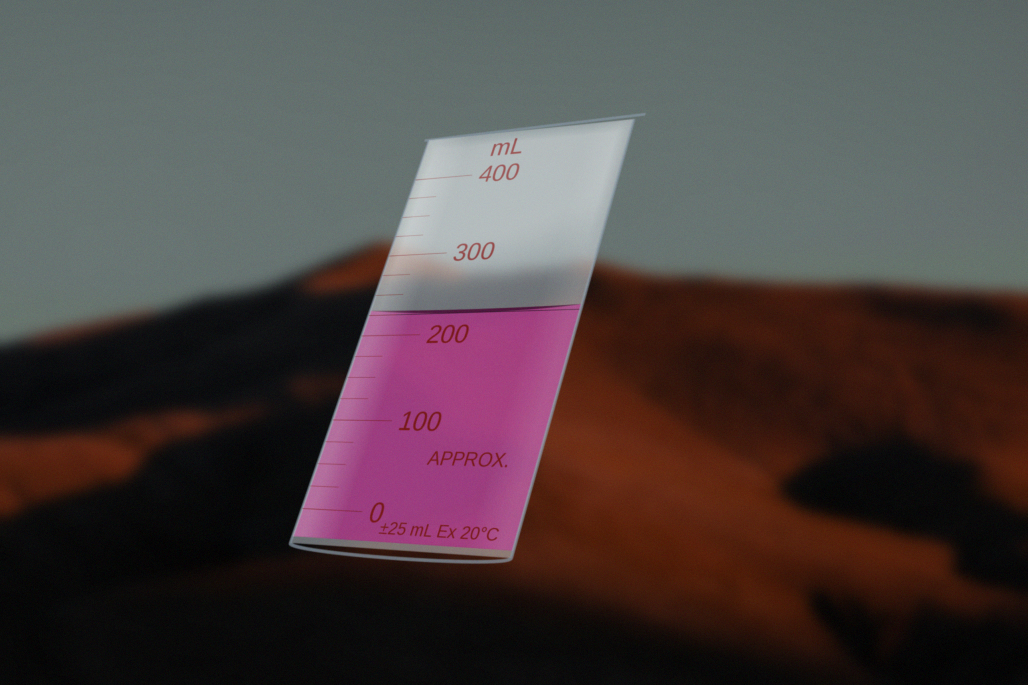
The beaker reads 225; mL
